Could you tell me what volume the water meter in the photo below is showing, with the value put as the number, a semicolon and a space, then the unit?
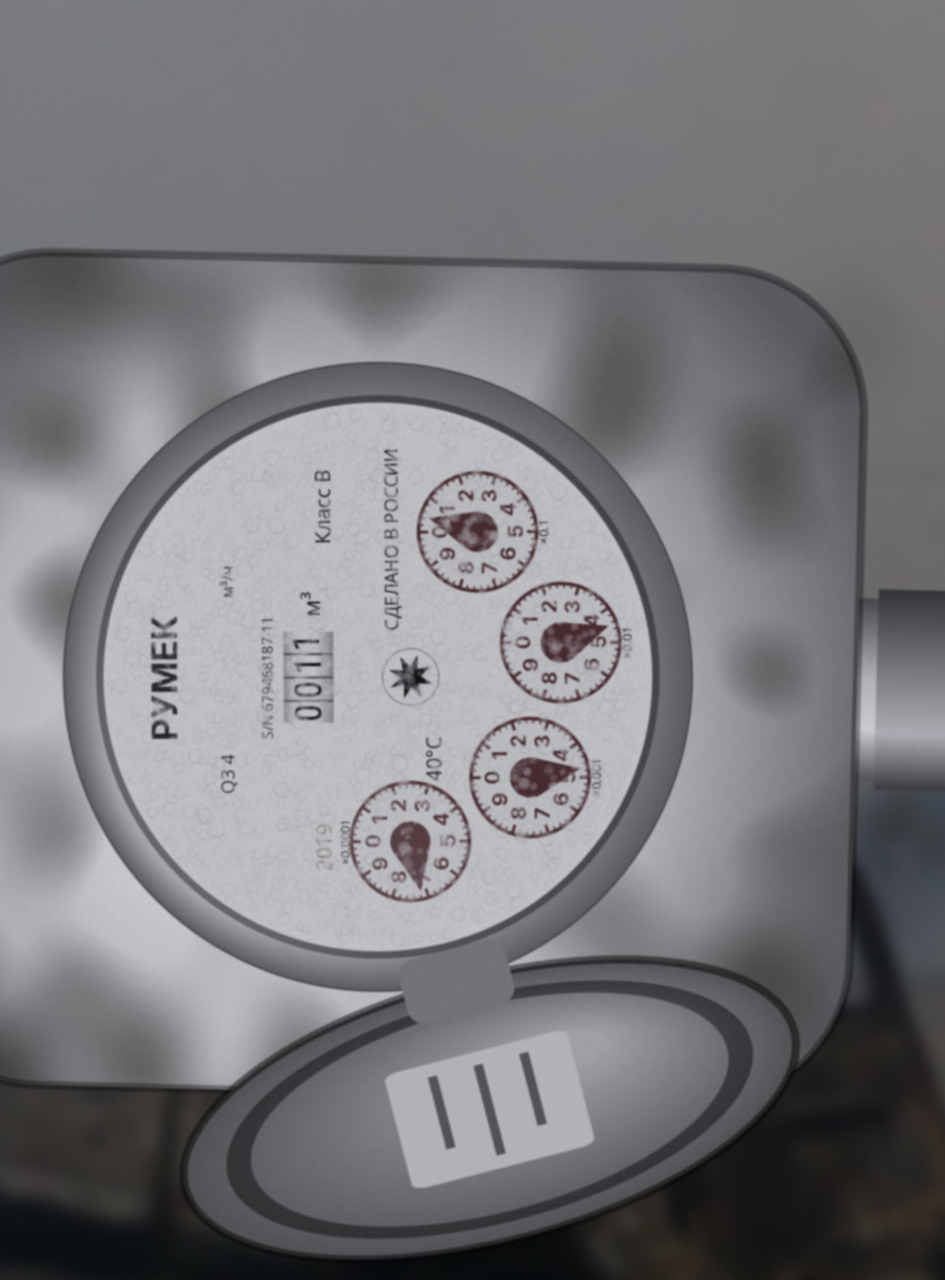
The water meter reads 11.0447; m³
